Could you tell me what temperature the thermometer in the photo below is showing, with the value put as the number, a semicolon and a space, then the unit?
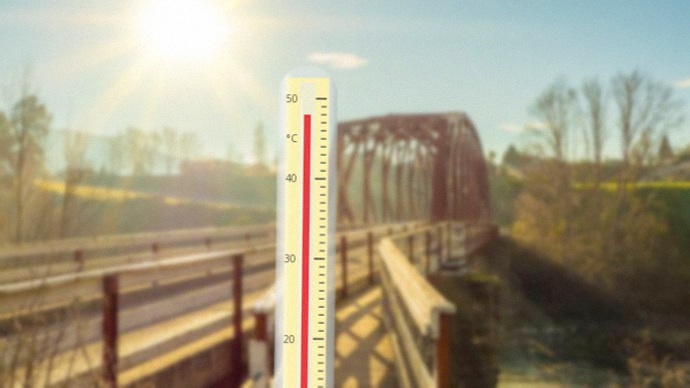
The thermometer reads 48; °C
